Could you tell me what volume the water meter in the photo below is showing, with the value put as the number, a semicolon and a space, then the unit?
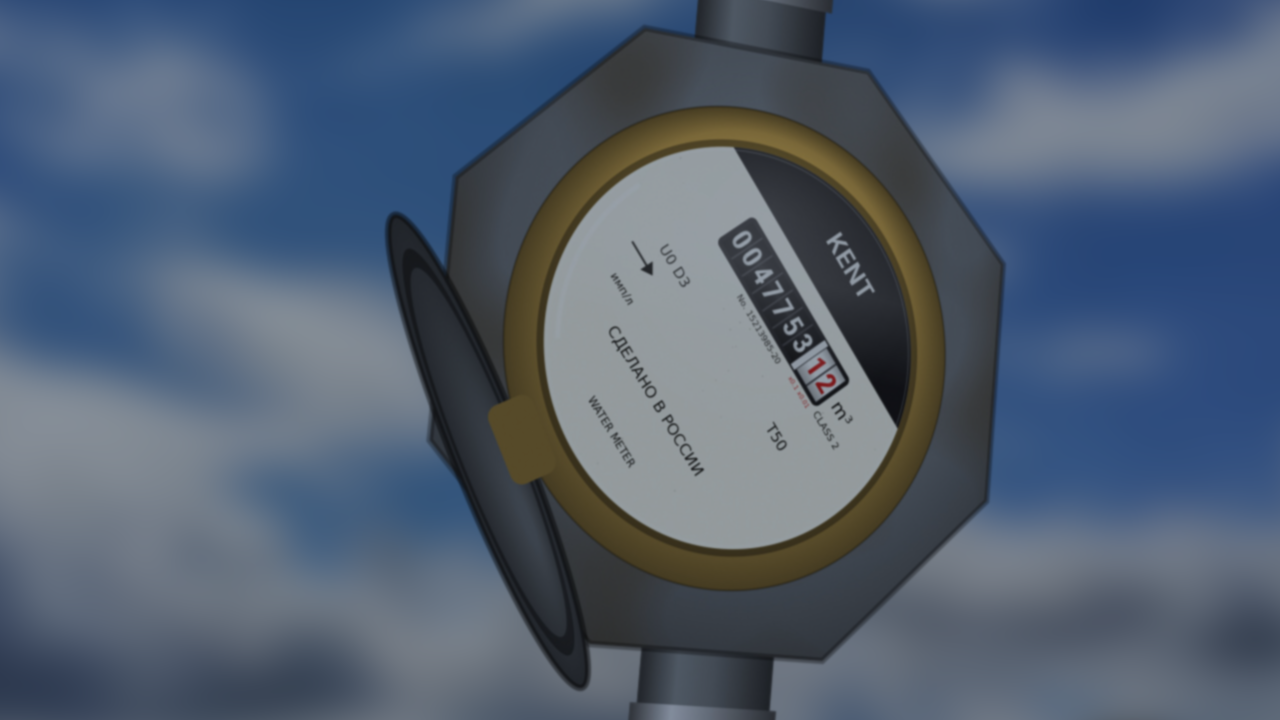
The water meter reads 47753.12; m³
